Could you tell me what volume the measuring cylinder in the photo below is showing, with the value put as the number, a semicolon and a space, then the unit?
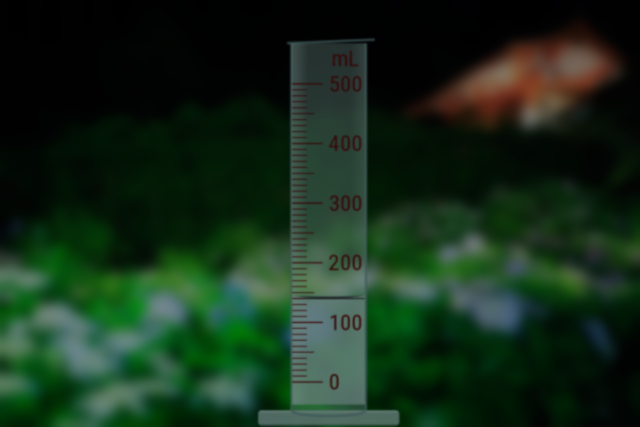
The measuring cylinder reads 140; mL
